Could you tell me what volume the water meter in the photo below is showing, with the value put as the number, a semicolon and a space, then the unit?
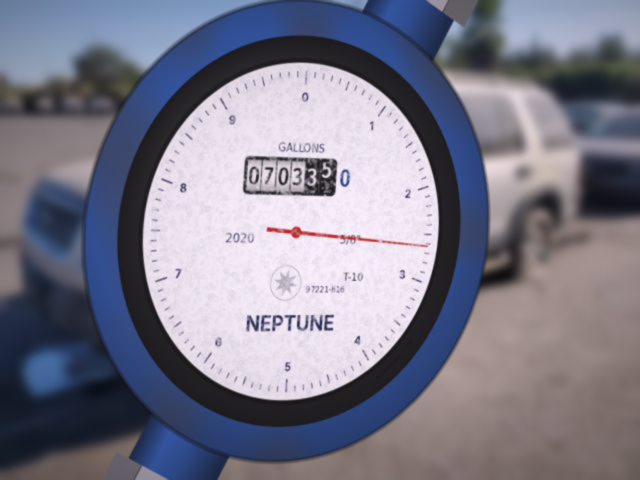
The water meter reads 703352.6; gal
